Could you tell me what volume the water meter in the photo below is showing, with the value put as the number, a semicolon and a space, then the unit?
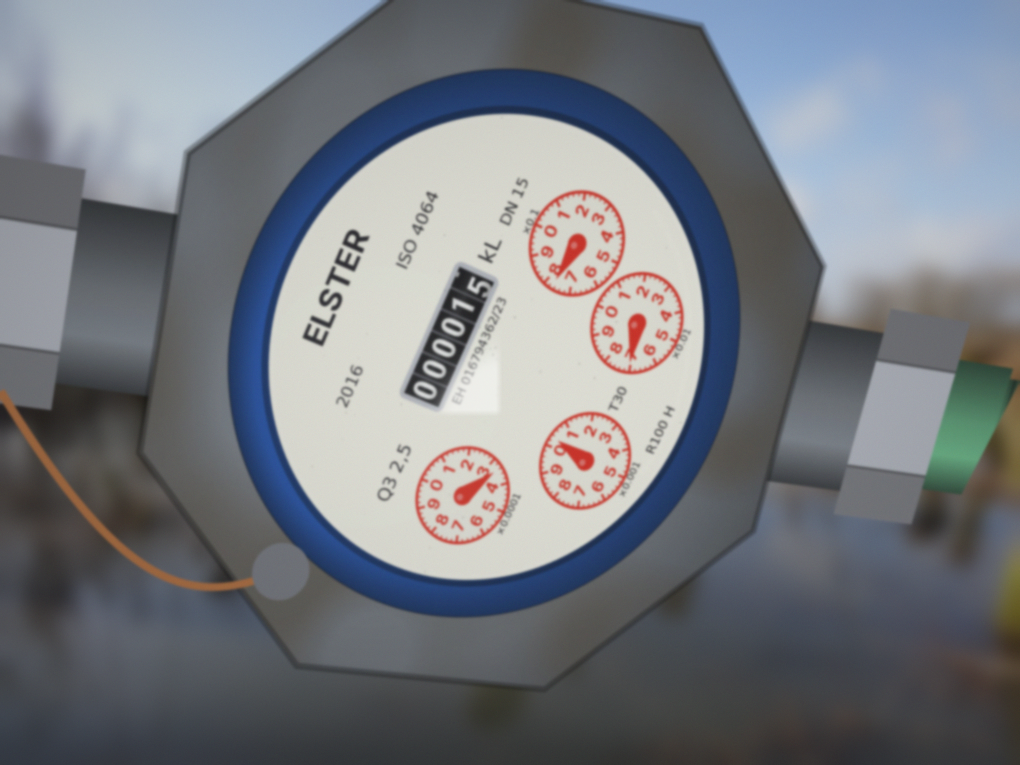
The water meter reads 14.7703; kL
